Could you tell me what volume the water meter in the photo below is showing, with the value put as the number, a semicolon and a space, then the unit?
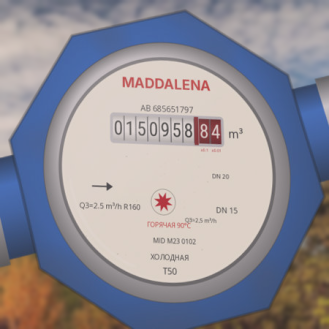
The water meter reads 150958.84; m³
